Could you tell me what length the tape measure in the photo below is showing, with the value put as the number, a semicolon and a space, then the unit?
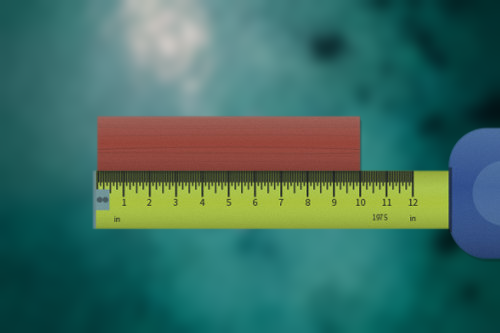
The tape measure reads 10; in
